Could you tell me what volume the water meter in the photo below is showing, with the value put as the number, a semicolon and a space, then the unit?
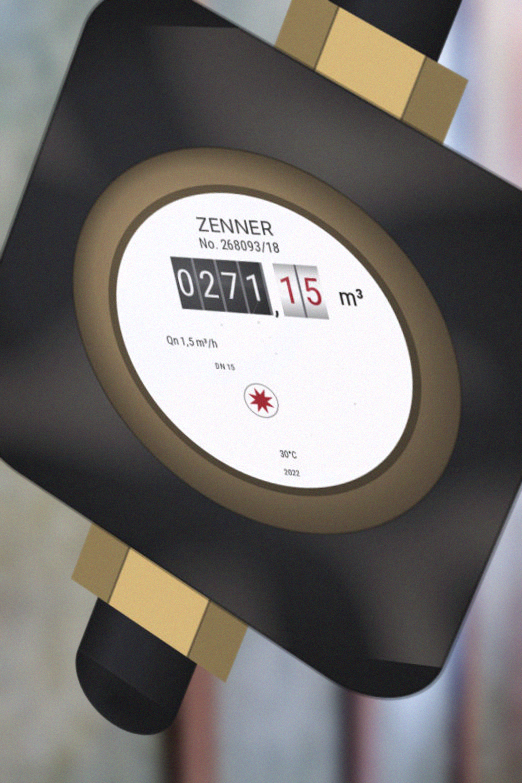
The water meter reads 271.15; m³
